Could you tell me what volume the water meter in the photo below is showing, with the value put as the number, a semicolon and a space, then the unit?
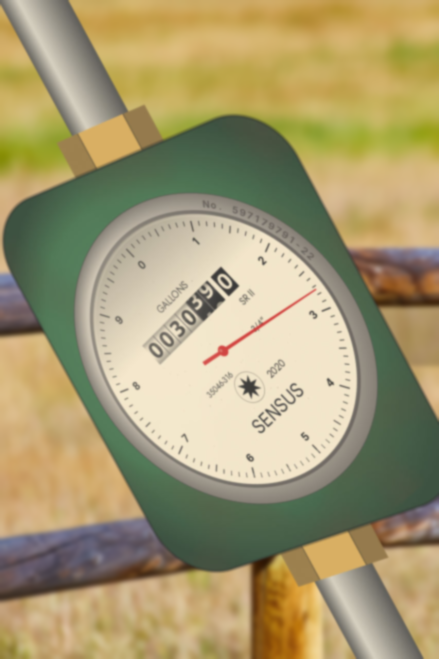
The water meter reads 30392.7; gal
